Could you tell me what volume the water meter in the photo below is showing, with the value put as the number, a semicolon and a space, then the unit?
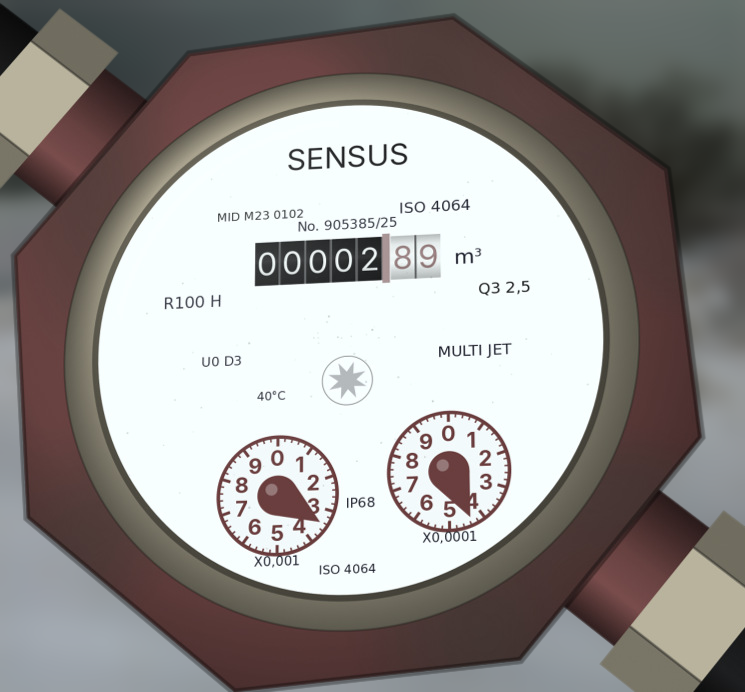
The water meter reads 2.8934; m³
